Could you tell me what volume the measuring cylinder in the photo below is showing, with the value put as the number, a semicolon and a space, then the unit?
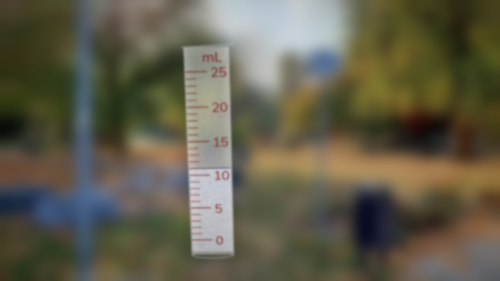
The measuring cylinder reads 11; mL
